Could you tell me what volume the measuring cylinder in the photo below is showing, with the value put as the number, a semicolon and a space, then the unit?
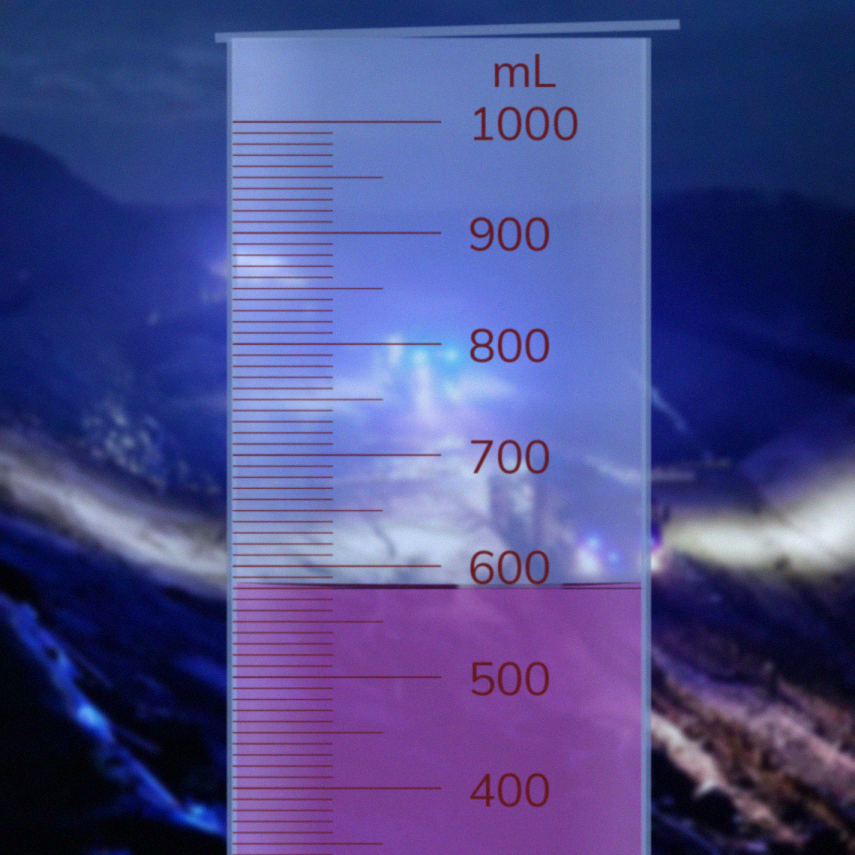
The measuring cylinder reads 580; mL
